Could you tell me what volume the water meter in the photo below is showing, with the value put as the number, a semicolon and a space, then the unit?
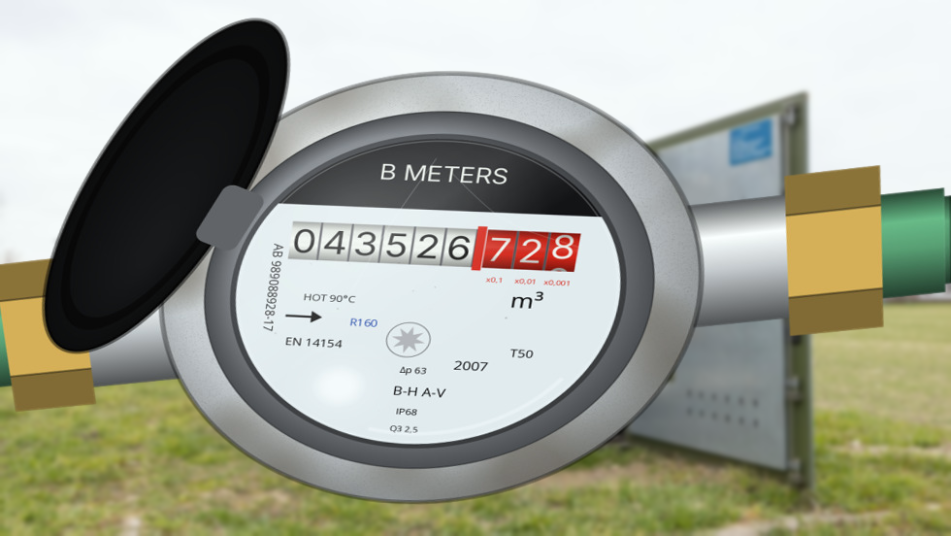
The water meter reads 43526.728; m³
